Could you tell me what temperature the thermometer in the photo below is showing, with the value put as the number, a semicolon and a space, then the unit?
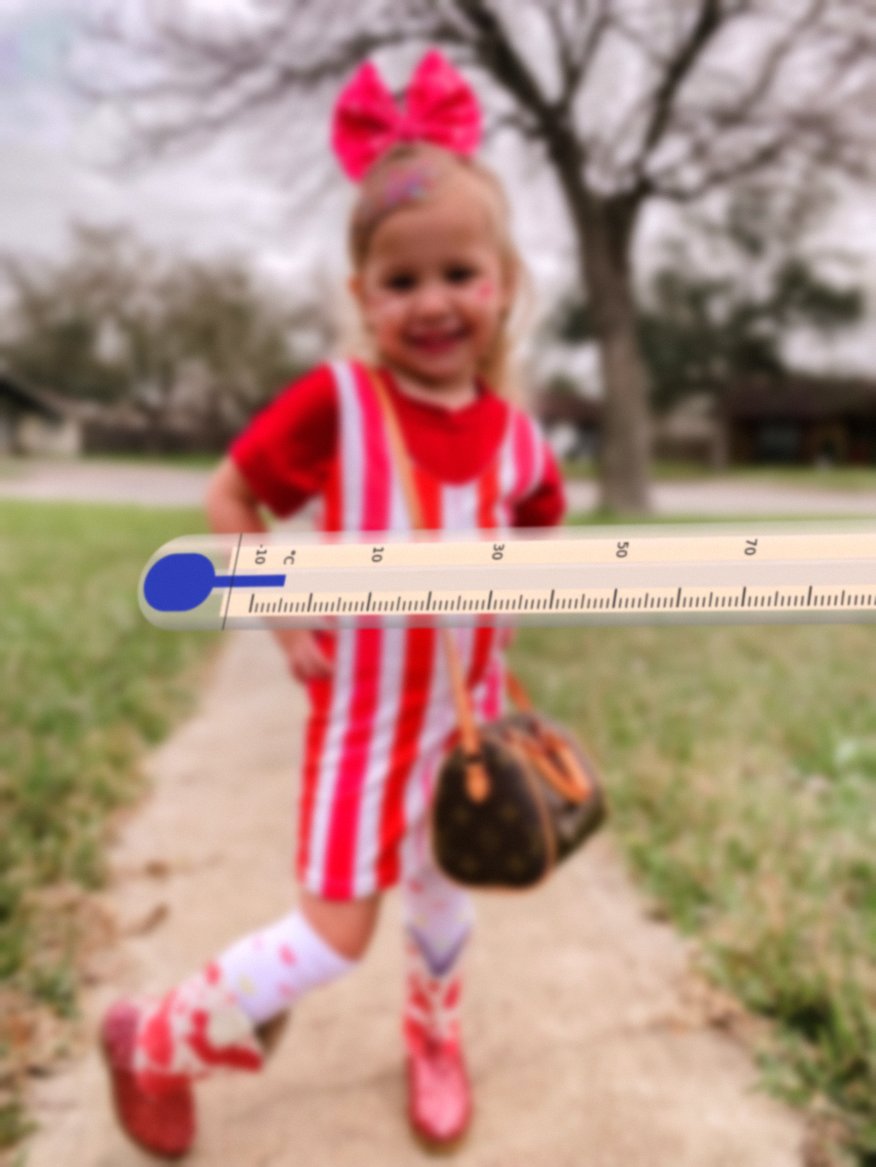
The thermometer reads -5; °C
